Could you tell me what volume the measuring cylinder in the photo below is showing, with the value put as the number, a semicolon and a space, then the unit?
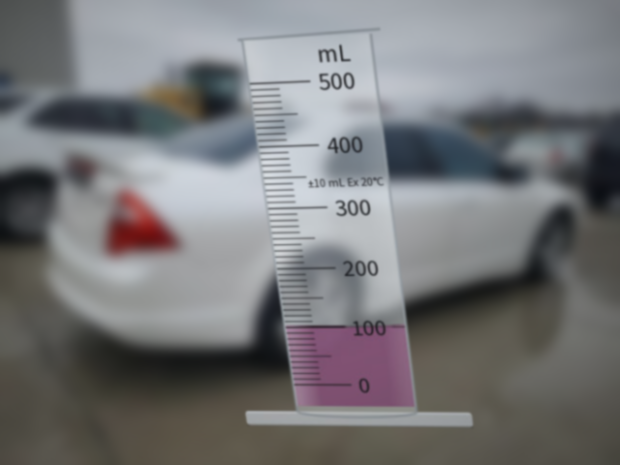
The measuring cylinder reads 100; mL
